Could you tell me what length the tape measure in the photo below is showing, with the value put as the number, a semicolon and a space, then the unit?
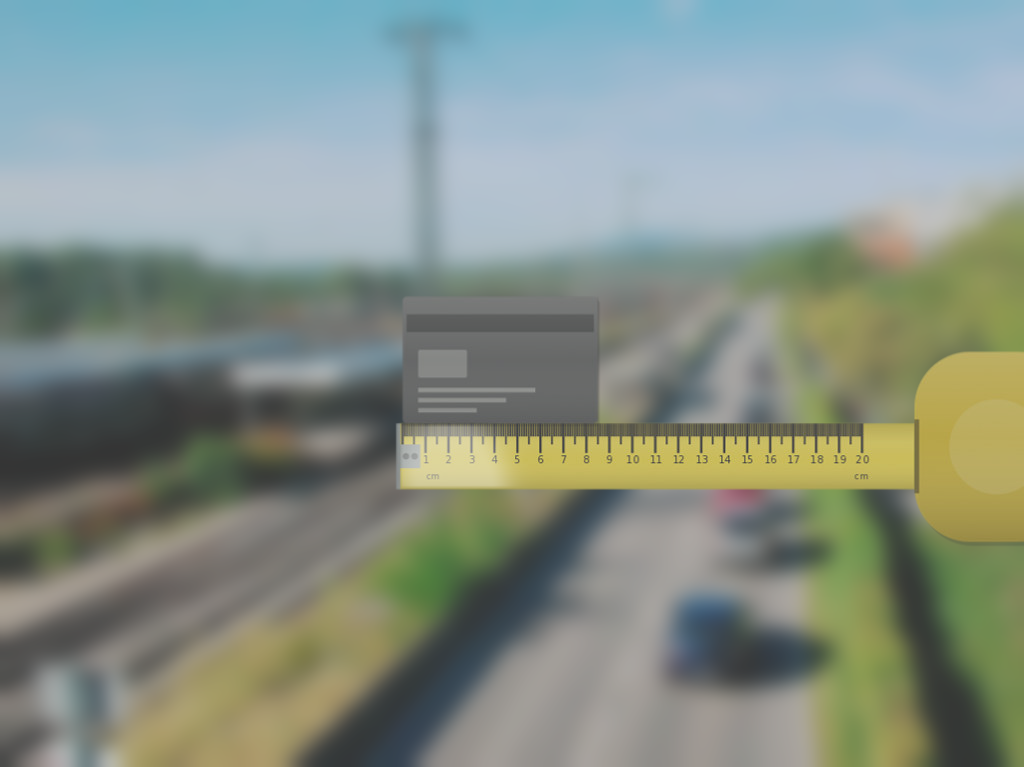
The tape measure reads 8.5; cm
